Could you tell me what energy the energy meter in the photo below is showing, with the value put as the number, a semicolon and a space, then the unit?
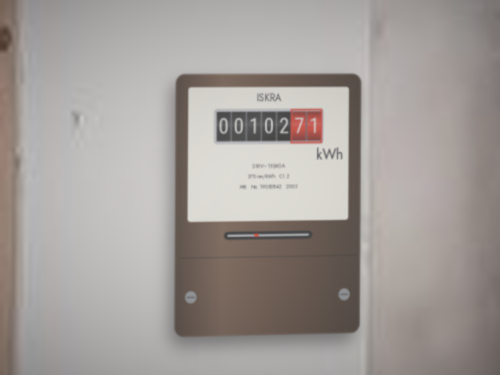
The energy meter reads 102.71; kWh
